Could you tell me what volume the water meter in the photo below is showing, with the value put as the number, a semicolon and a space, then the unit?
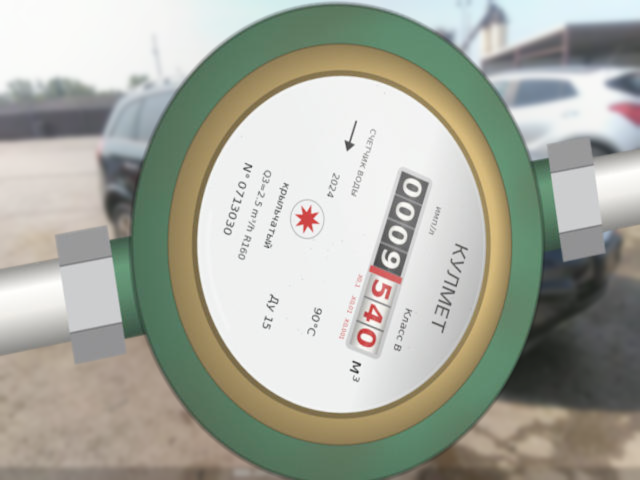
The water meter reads 9.540; m³
